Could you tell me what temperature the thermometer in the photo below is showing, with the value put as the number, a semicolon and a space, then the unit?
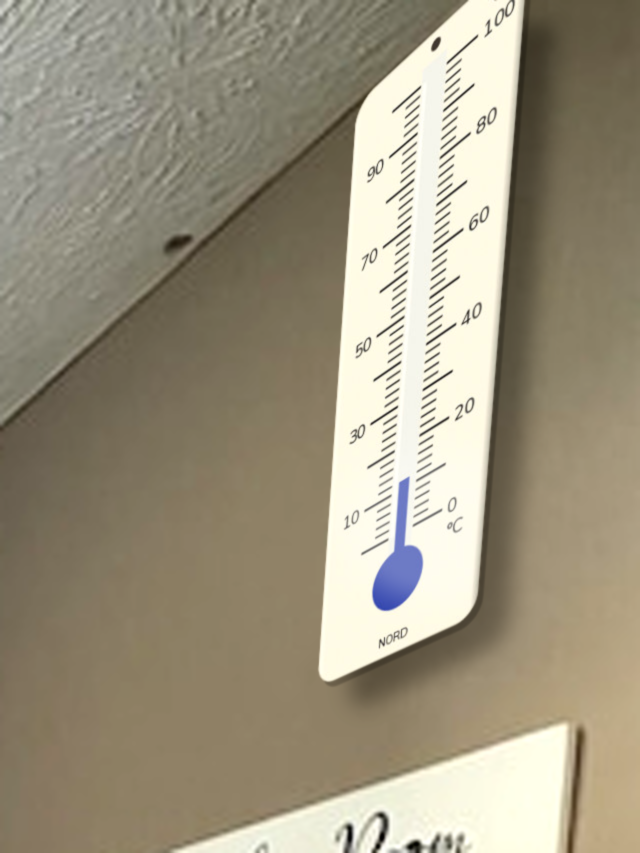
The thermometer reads 12; °C
